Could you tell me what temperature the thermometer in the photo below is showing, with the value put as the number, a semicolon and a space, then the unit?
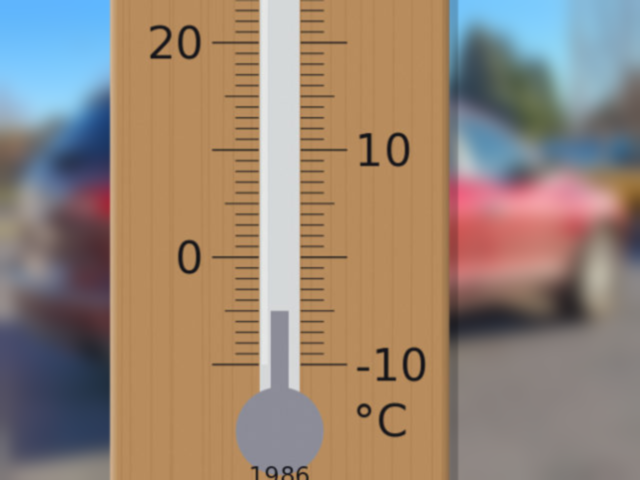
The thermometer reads -5; °C
